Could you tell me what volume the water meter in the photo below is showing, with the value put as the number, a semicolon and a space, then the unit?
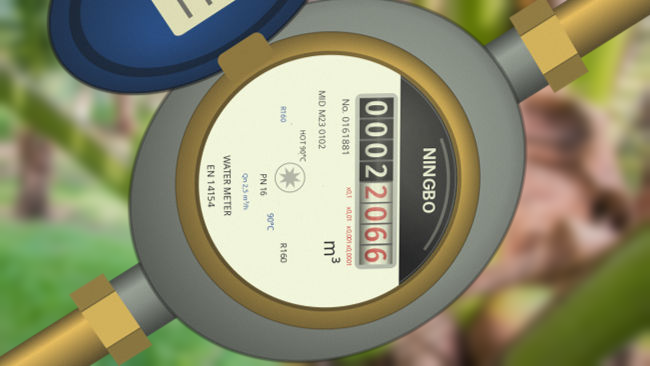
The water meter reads 2.2066; m³
